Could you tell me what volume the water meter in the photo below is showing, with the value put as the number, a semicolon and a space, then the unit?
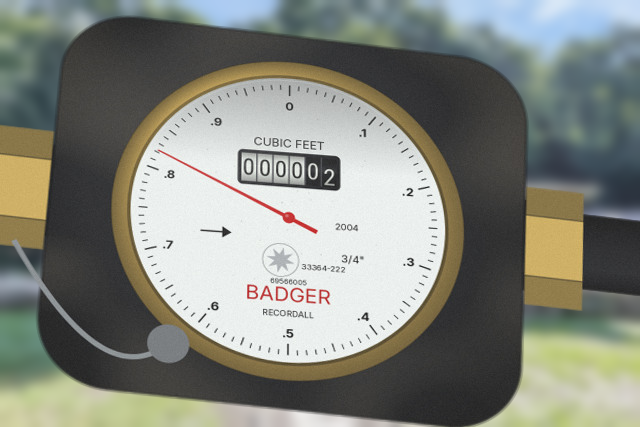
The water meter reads 1.82; ft³
